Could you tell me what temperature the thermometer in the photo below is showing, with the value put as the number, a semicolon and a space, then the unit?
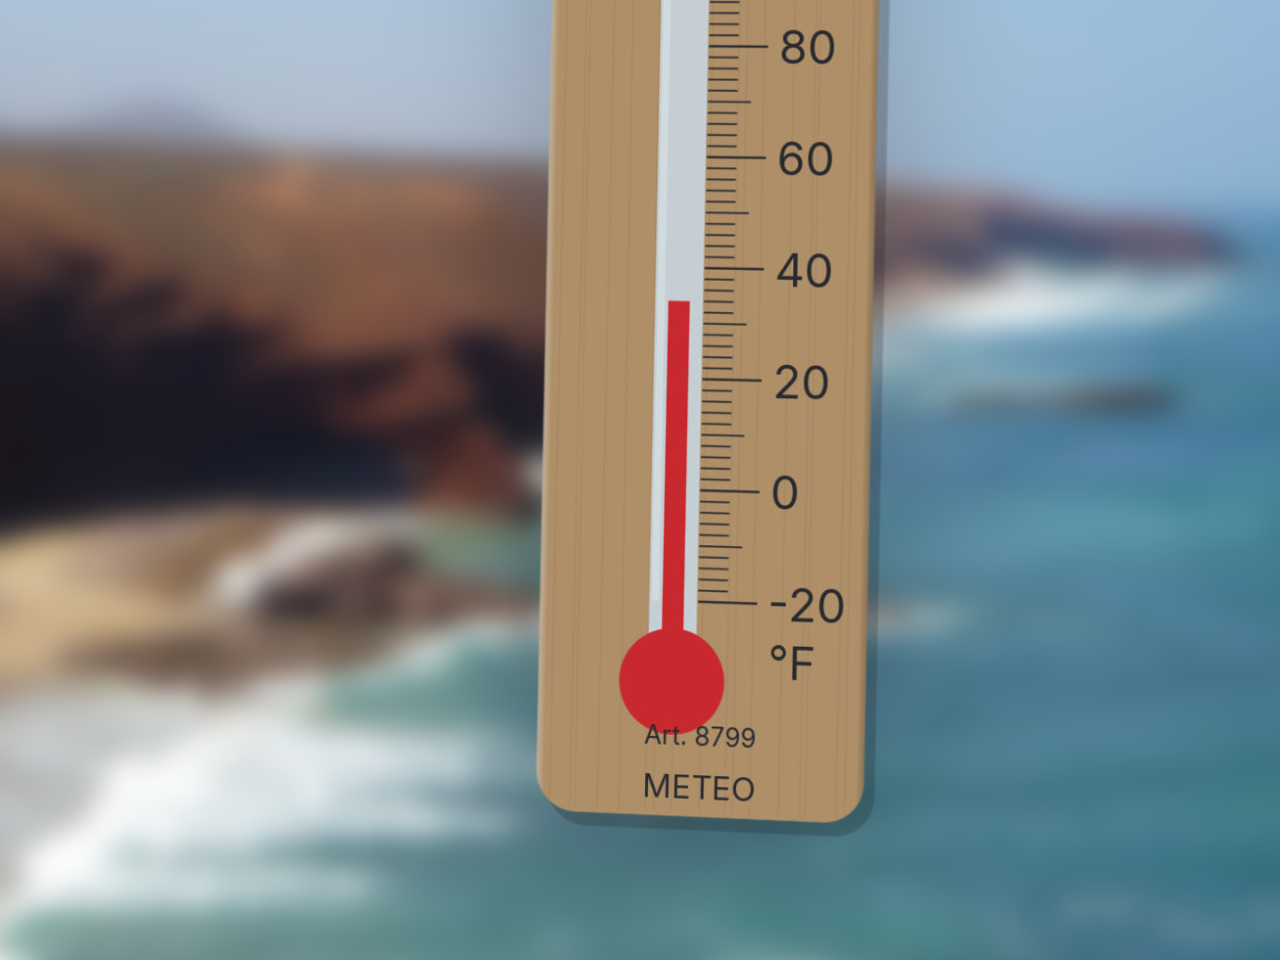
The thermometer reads 34; °F
